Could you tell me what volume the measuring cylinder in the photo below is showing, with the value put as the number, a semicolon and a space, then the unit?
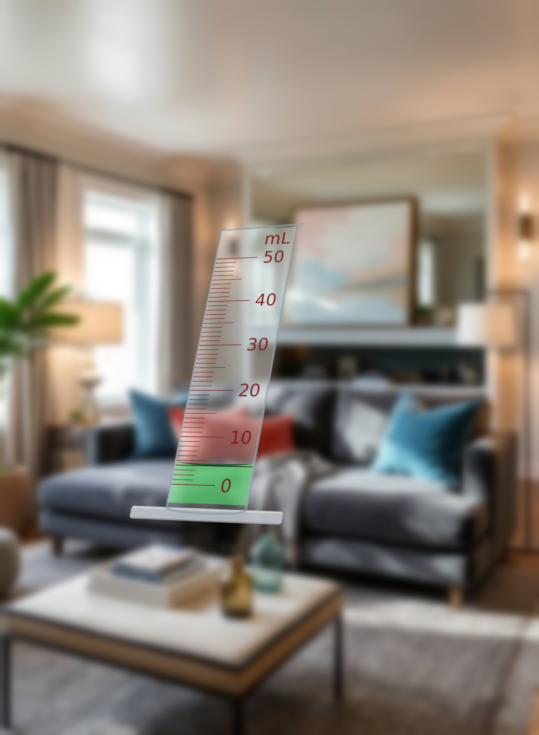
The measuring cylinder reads 4; mL
